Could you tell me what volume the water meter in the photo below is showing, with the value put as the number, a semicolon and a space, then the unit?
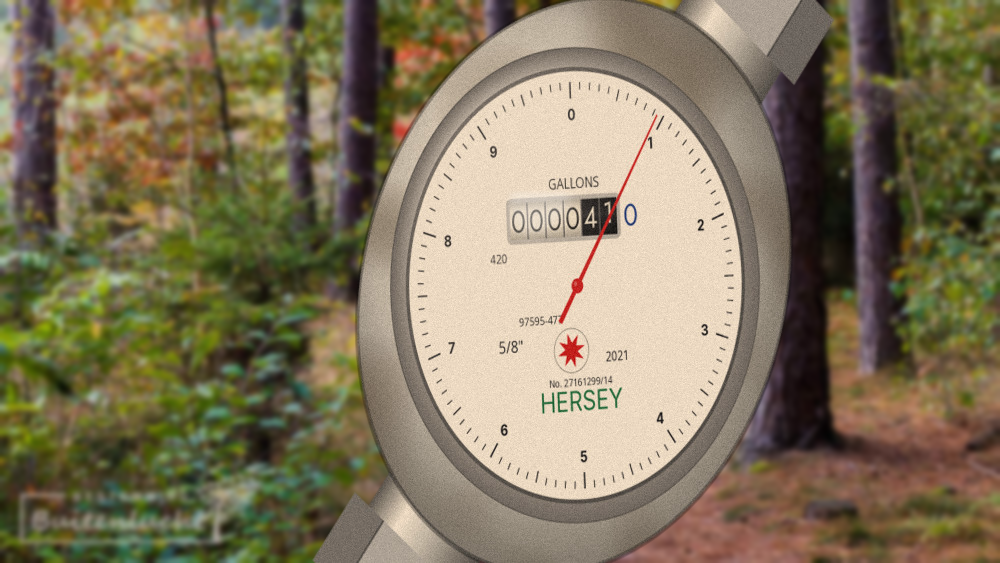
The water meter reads 410.9; gal
